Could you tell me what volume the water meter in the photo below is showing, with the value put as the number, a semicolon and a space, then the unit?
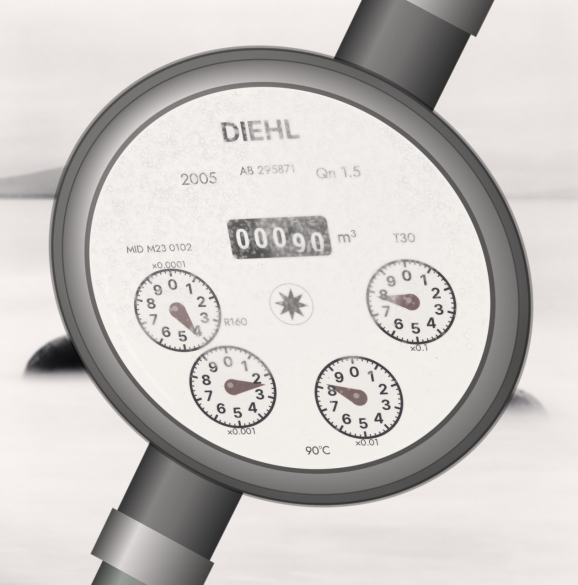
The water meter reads 89.7824; m³
